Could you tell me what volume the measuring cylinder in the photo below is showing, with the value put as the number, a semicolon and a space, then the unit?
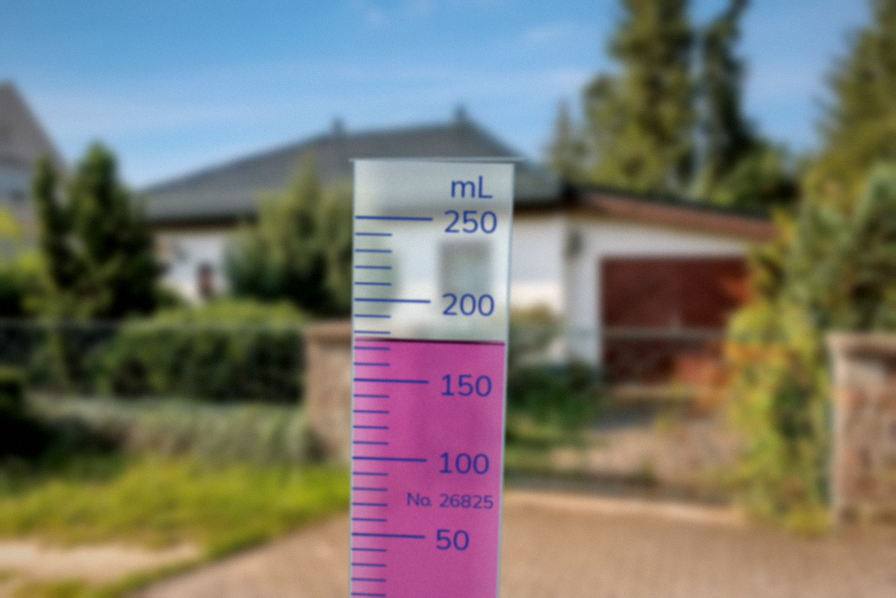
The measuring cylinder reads 175; mL
